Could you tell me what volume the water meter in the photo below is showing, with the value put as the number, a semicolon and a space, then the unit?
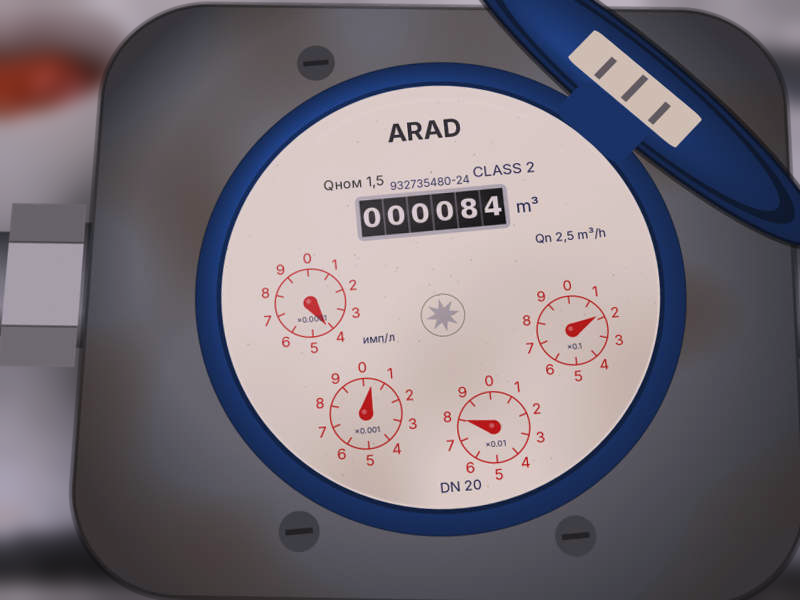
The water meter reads 84.1804; m³
